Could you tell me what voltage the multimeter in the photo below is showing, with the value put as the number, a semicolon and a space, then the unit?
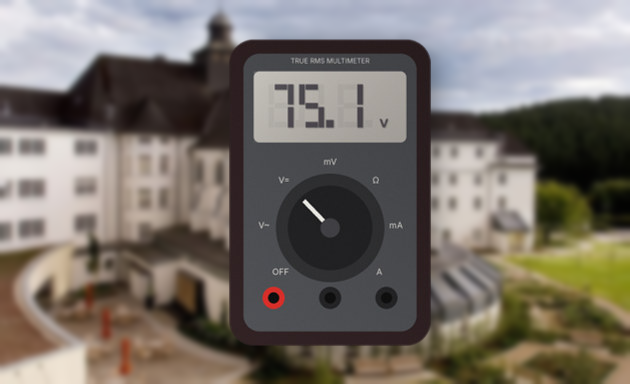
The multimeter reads 75.1; V
